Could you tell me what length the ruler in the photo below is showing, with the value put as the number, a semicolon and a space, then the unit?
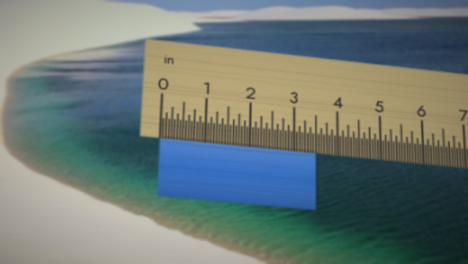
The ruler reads 3.5; in
